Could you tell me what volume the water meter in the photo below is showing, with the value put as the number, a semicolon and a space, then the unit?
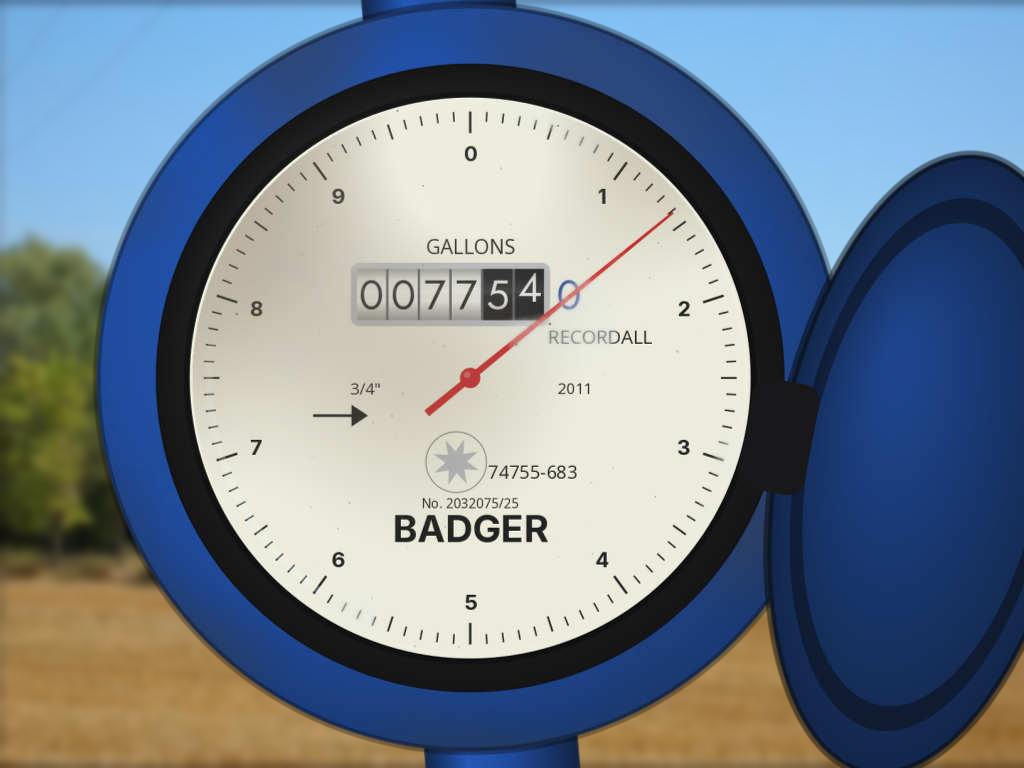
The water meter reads 77541.4; gal
